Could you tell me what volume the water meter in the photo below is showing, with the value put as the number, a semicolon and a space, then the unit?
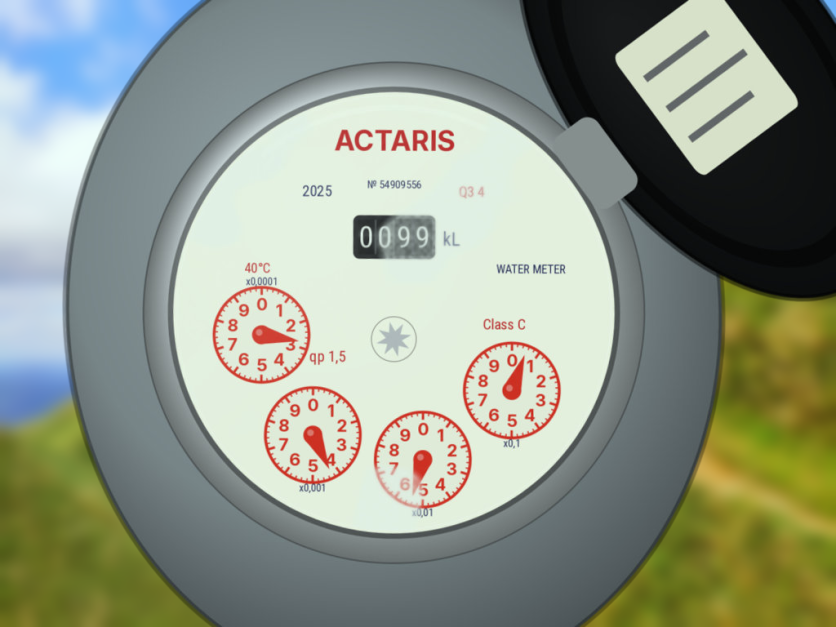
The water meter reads 99.0542; kL
